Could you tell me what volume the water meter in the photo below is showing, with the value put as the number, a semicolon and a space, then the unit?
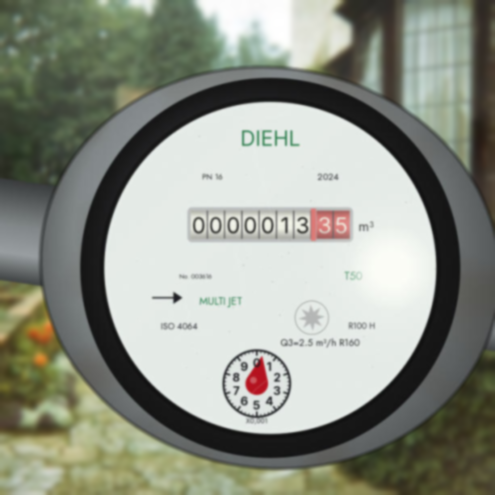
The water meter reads 13.350; m³
